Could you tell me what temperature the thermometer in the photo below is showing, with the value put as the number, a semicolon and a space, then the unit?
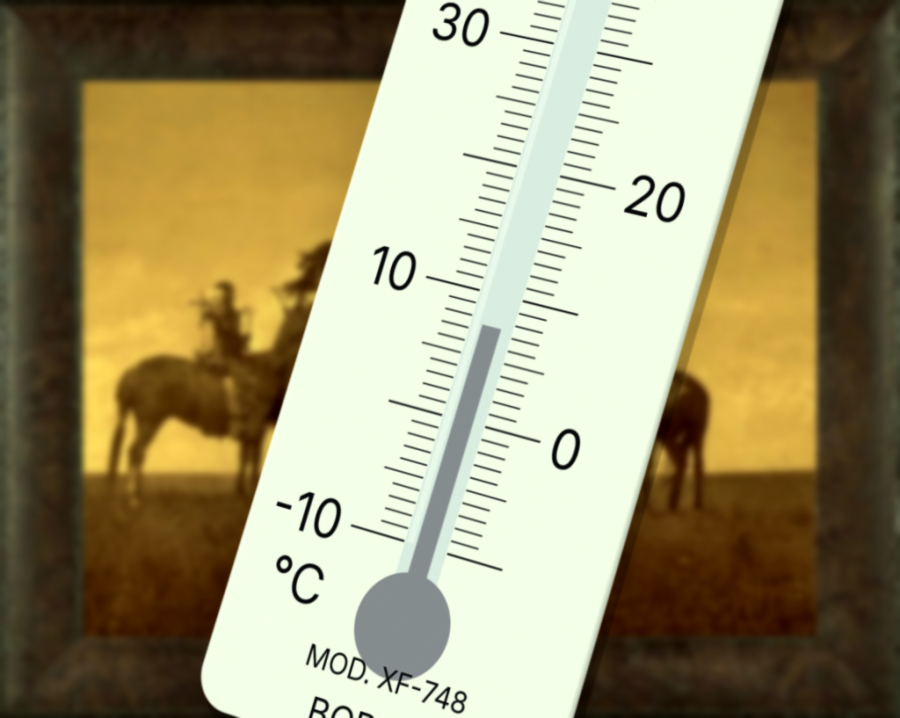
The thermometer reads 7.5; °C
